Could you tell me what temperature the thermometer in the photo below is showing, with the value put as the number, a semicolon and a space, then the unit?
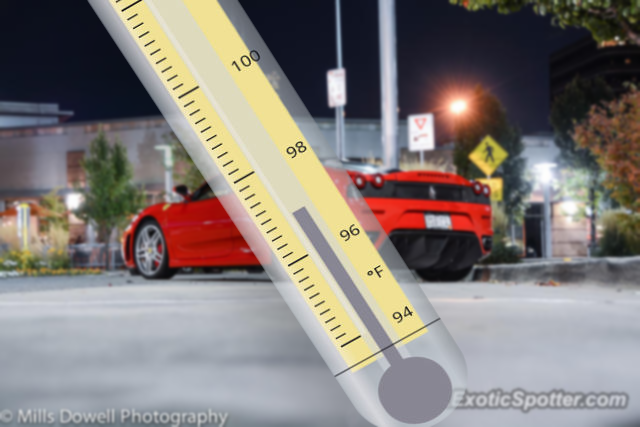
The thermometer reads 96.9; °F
